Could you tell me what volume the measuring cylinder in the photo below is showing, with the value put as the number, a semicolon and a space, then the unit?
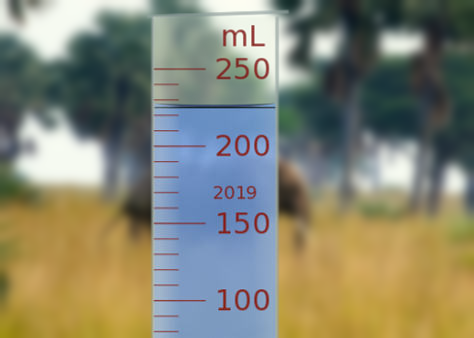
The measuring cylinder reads 225; mL
